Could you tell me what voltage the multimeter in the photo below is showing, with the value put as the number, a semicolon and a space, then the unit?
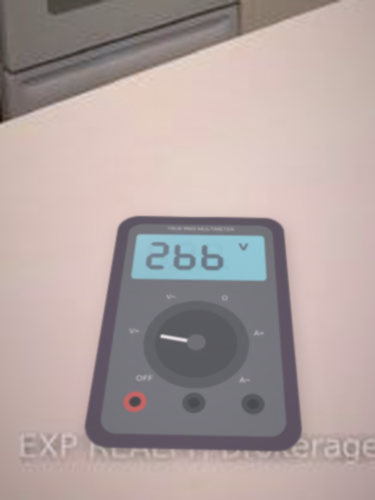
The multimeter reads 266; V
